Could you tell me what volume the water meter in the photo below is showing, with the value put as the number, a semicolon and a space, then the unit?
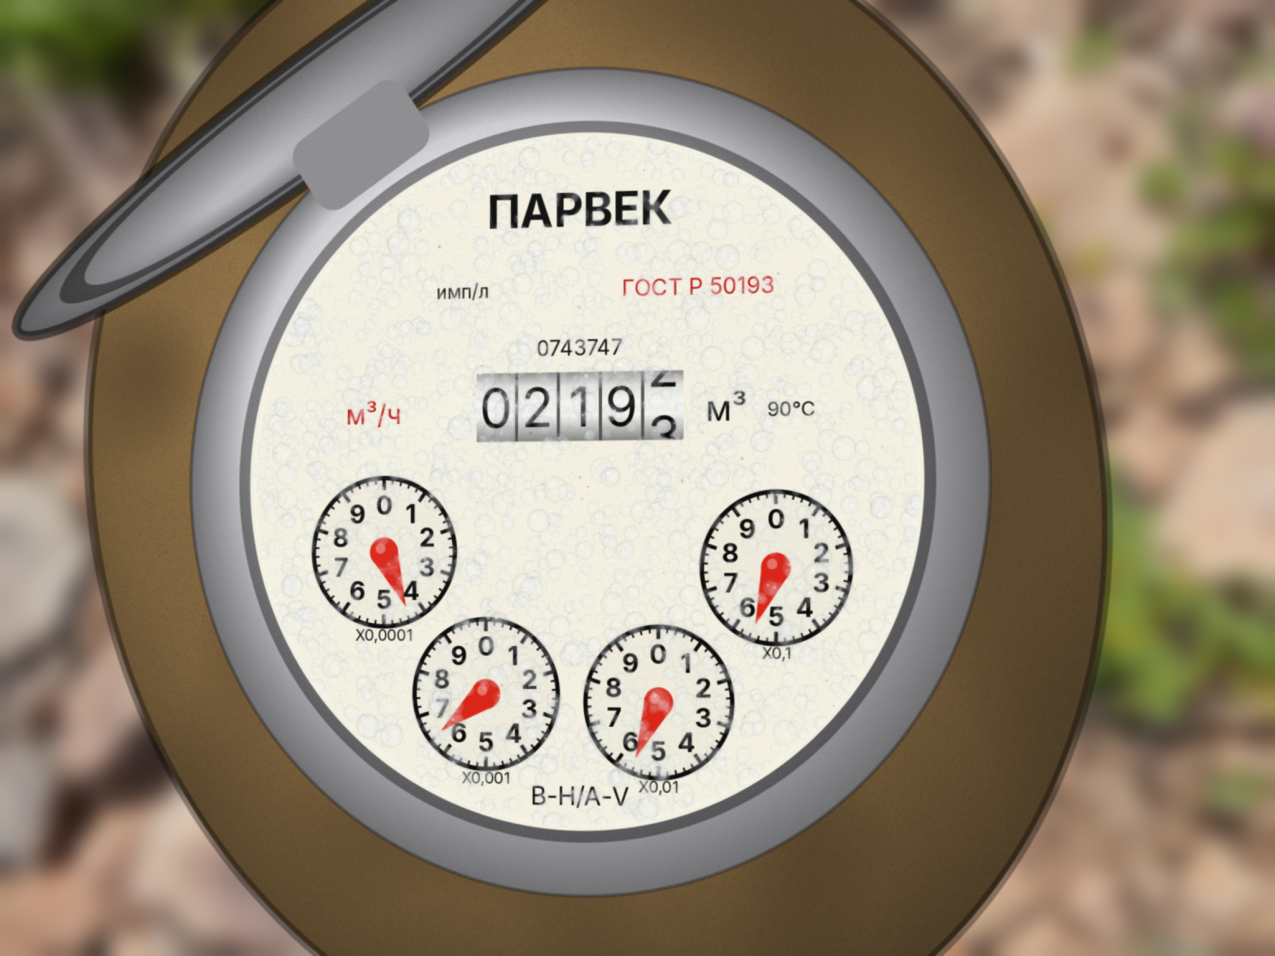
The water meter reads 2192.5564; m³
